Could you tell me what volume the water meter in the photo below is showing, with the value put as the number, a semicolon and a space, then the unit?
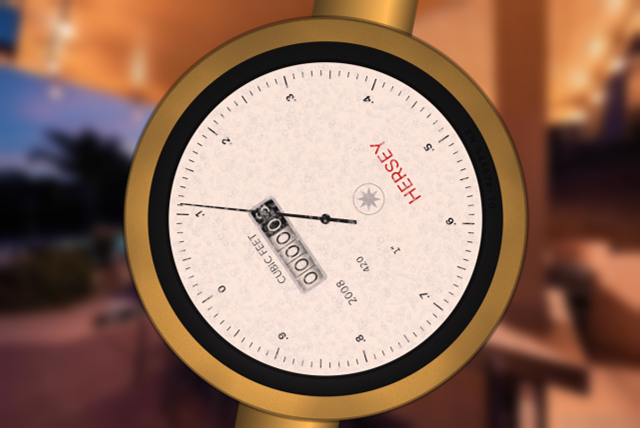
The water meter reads 3.11; ft³
